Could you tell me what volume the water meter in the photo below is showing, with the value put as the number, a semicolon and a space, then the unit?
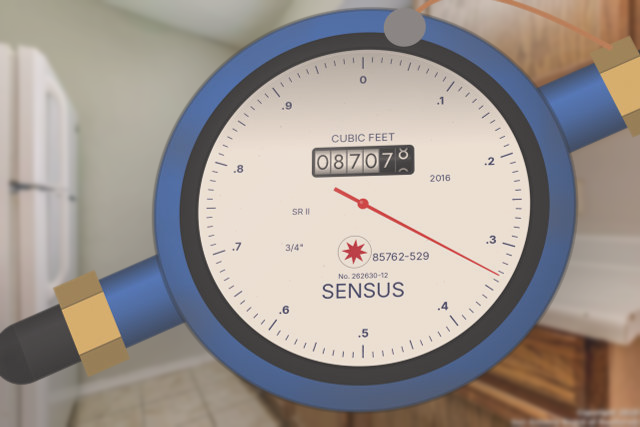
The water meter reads 87078.33; ft³
